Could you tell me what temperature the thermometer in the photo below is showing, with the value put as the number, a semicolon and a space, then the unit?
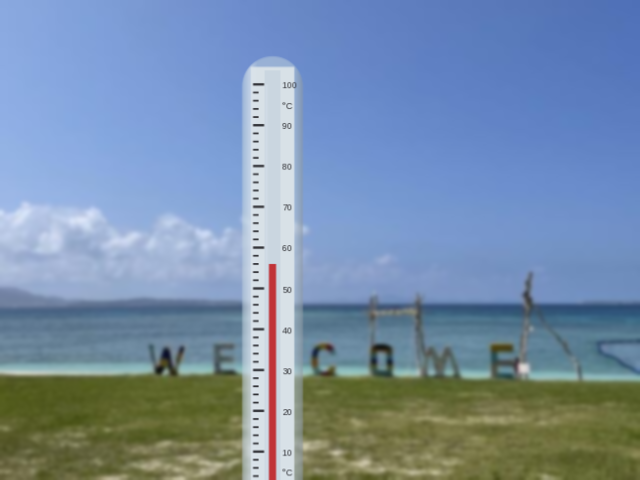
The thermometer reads 56; °C
